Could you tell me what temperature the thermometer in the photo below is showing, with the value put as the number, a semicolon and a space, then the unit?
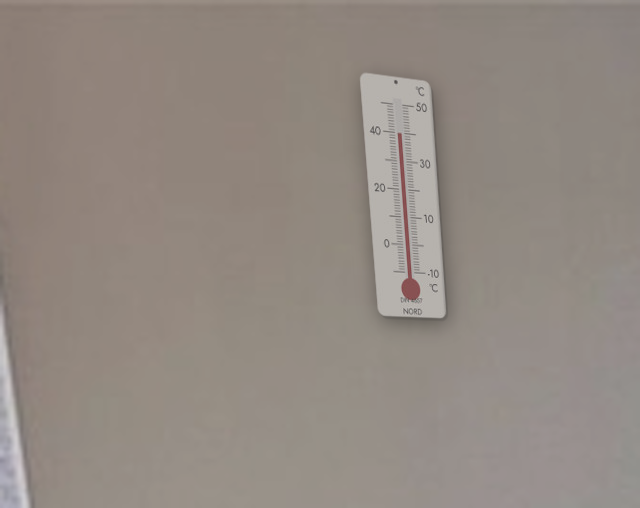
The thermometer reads 40; °C
